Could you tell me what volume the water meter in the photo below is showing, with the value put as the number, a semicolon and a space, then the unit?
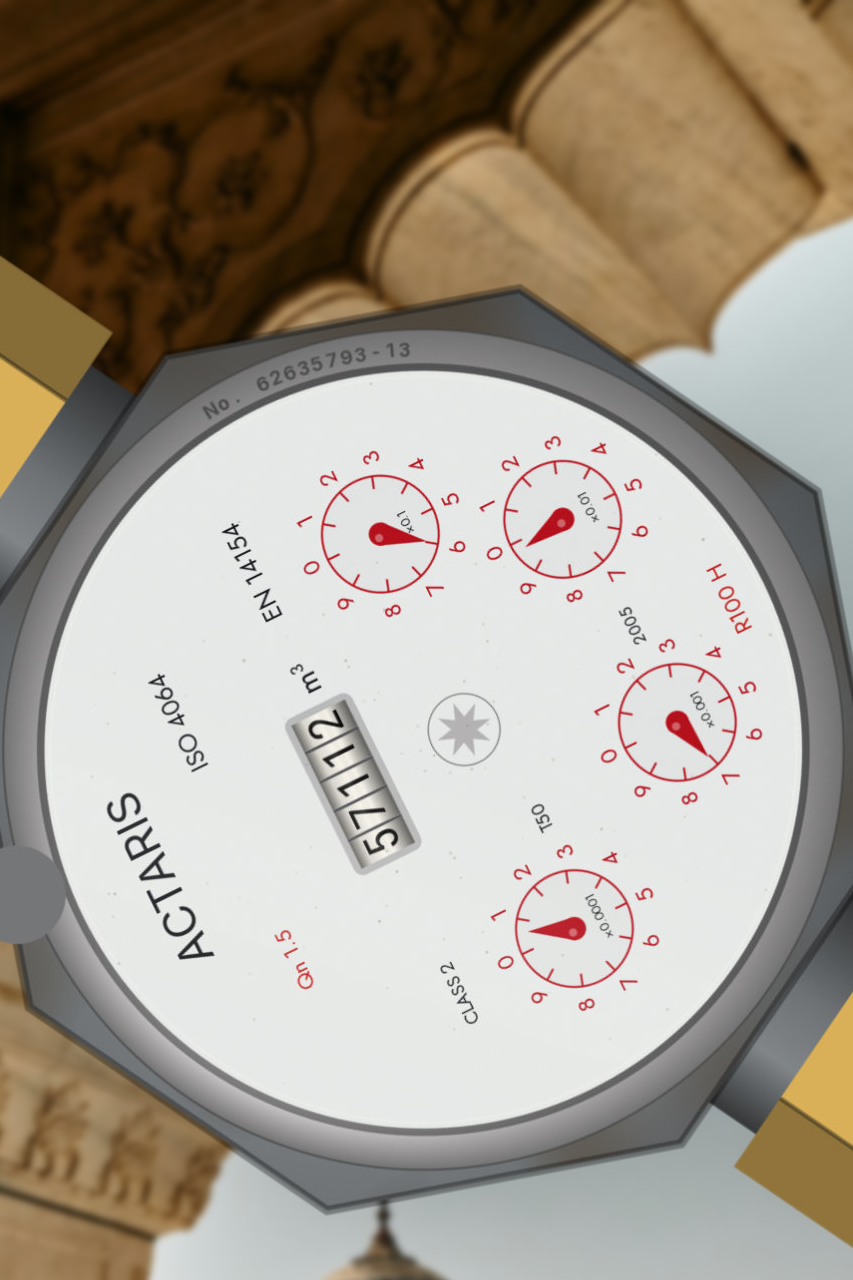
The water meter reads 57112.5970; m³
